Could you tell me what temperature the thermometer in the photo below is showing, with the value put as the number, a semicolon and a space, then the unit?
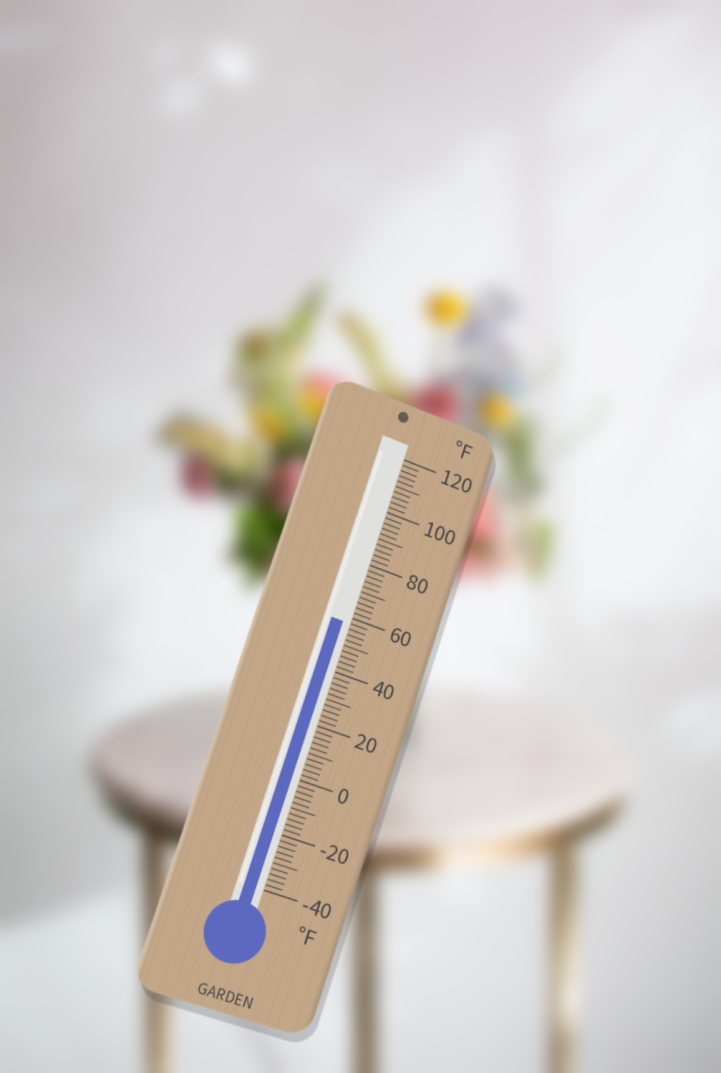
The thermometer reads 58; °F
